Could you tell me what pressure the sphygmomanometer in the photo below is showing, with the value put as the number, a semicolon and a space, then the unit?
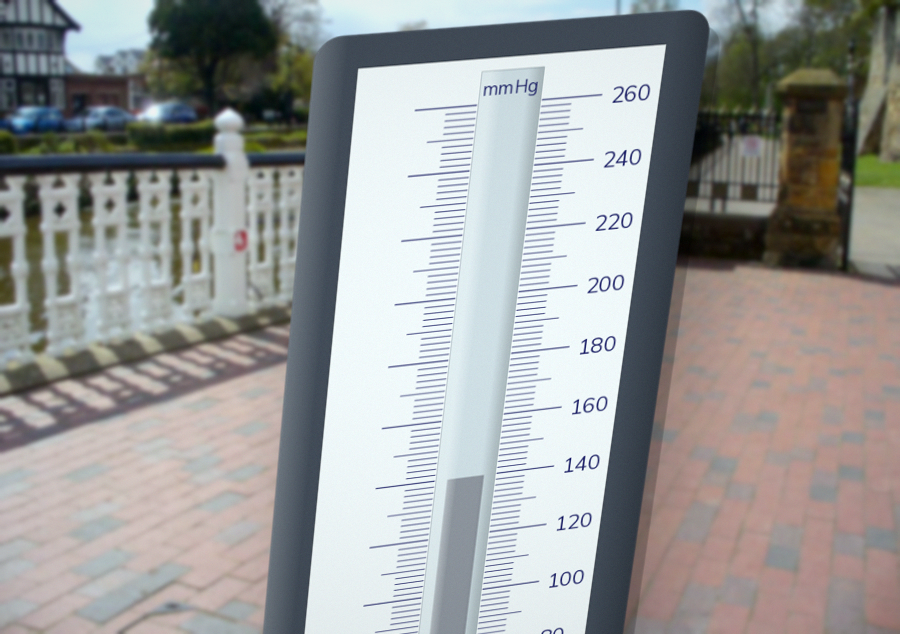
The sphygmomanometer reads 140; mmHg
